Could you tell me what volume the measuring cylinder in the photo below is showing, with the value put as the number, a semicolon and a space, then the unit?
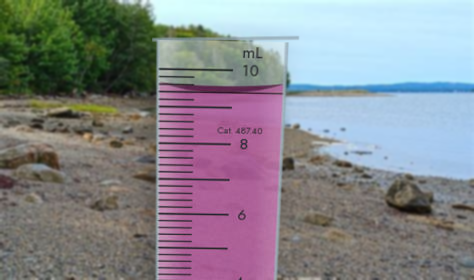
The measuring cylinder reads 9.4; mL
